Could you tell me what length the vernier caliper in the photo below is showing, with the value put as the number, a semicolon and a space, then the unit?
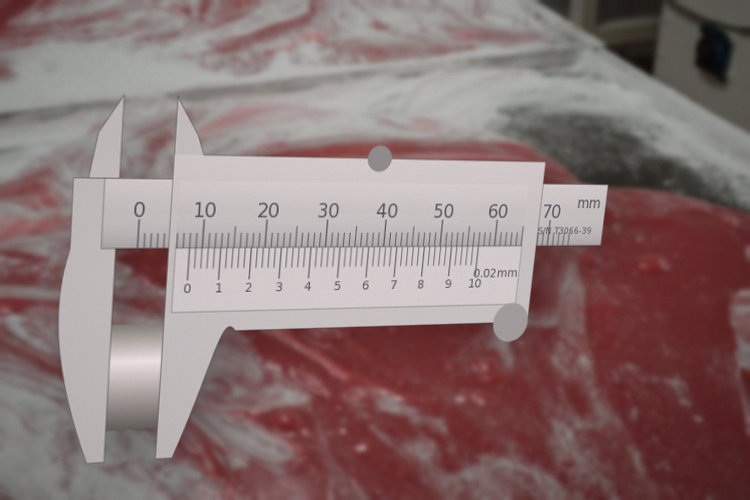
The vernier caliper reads 8.0; mm
